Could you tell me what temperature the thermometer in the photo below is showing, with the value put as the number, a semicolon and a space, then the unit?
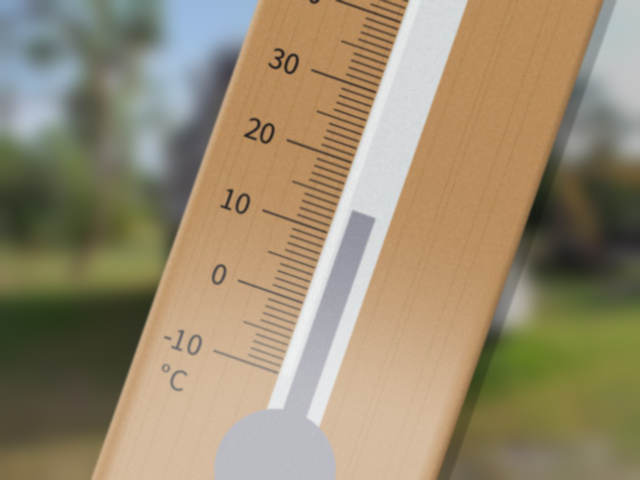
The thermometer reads 14; °C
